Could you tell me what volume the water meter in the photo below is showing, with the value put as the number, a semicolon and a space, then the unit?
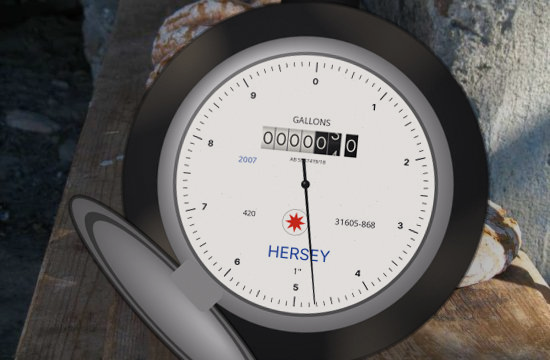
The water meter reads 34.7; gal
